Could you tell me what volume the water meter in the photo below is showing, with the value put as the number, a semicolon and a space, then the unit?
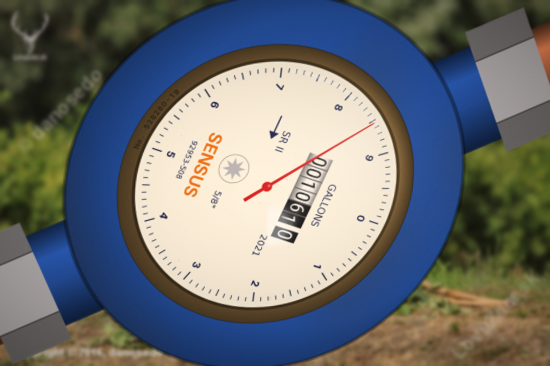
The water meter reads 10608.5; gal
